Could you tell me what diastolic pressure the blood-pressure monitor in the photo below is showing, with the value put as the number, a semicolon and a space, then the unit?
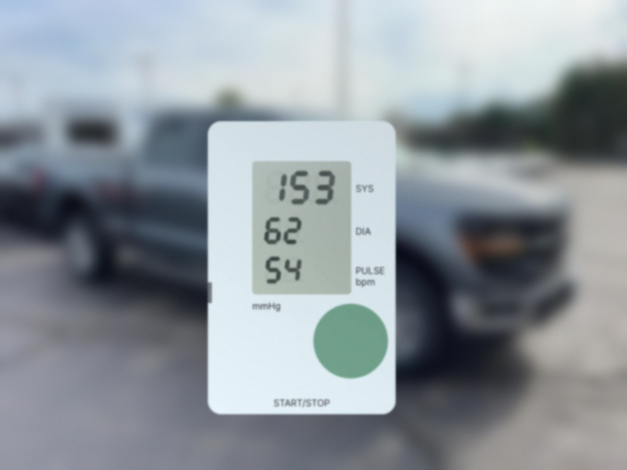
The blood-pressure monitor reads 62; mmHg
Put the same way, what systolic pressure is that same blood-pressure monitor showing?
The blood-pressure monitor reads 153; mmHg
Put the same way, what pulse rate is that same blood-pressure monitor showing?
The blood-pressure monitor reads 54; bpm
